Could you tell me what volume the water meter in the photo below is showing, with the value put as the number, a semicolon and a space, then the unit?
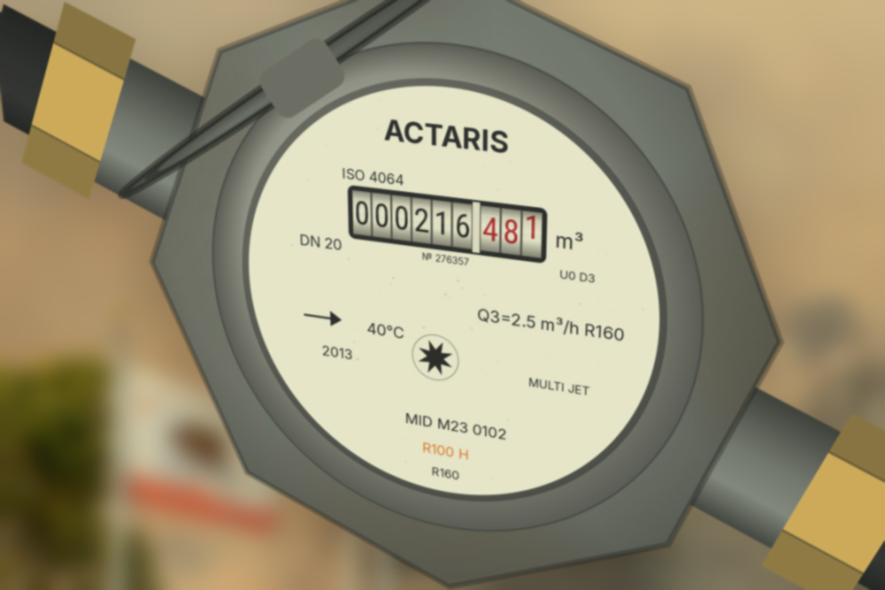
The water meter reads 216.481; m³
